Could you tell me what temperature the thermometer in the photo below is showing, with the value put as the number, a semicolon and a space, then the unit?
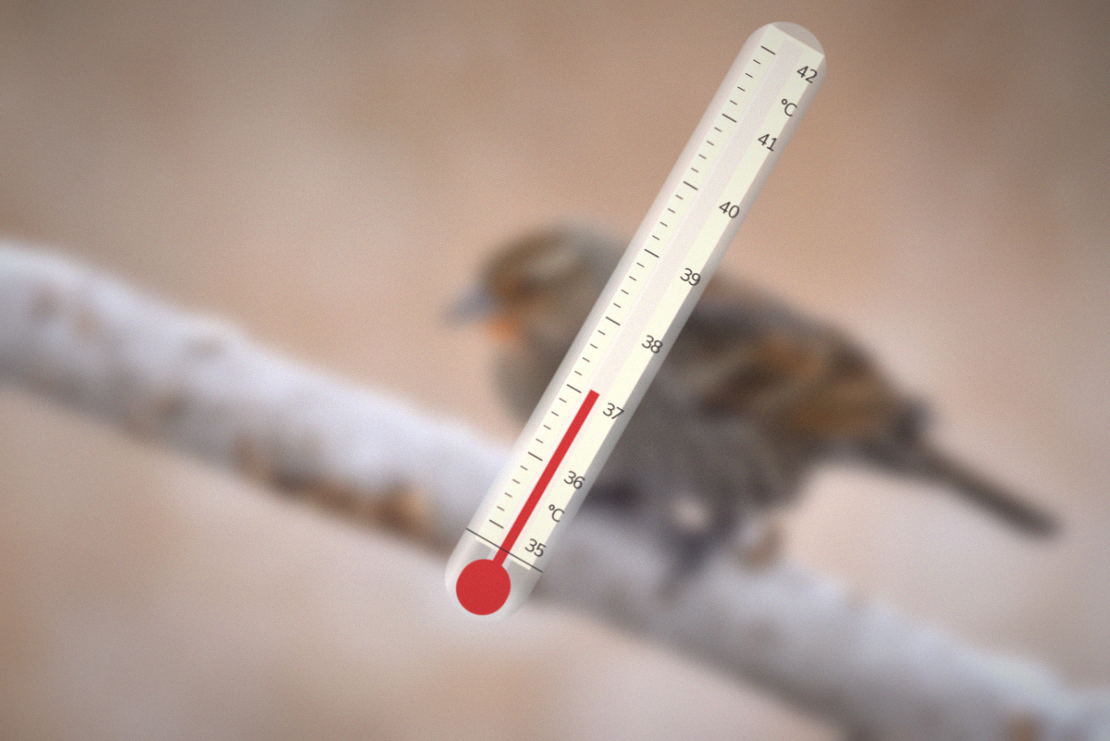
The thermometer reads 37.1; °C
